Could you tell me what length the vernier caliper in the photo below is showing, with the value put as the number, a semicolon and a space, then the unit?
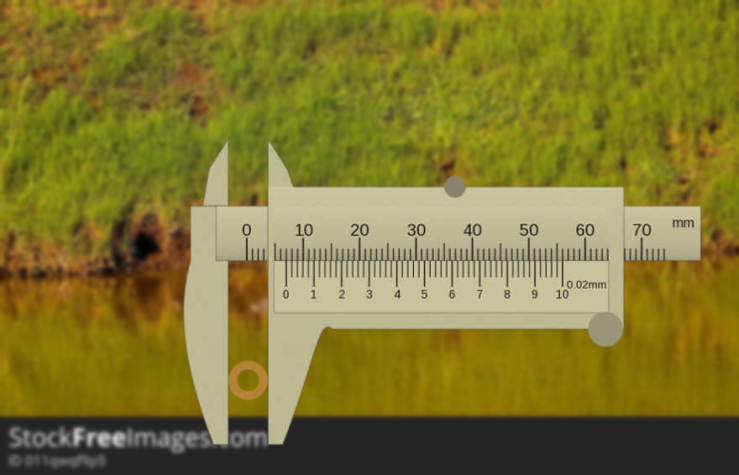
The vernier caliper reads 7.0; mm
